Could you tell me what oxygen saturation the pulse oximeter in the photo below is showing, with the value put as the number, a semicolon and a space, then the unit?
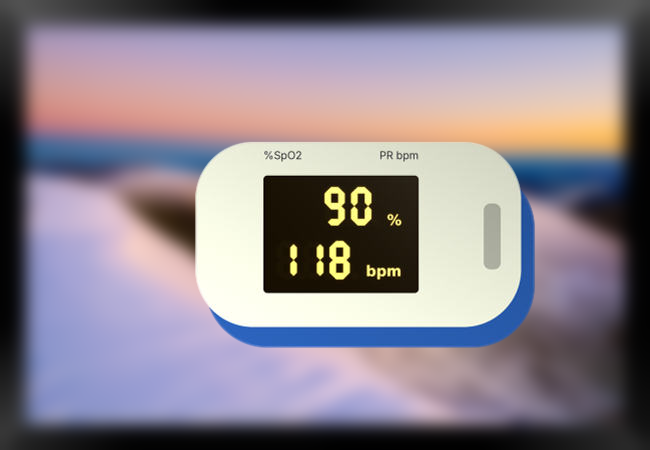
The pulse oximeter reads 90; %
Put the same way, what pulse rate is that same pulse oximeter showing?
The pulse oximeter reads 118; bpm
